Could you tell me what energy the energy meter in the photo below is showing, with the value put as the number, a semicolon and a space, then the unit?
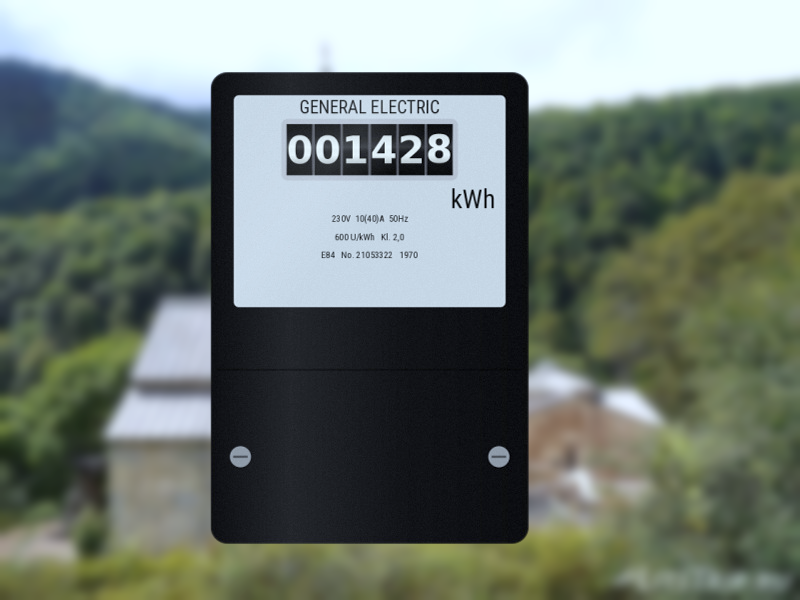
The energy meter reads 1428; kWh
